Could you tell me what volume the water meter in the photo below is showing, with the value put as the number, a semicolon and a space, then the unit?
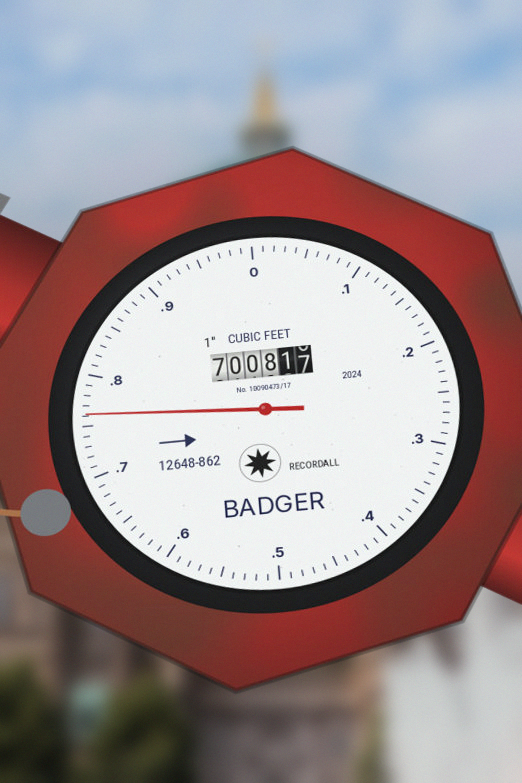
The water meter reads 700816.76; ft³
